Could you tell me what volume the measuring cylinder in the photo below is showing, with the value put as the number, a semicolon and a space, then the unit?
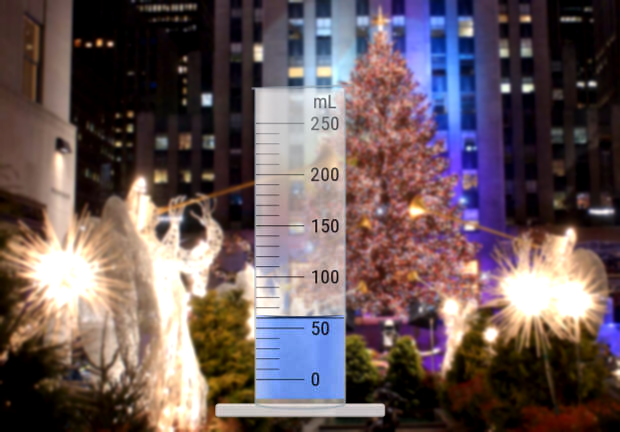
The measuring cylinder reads 60; mL
